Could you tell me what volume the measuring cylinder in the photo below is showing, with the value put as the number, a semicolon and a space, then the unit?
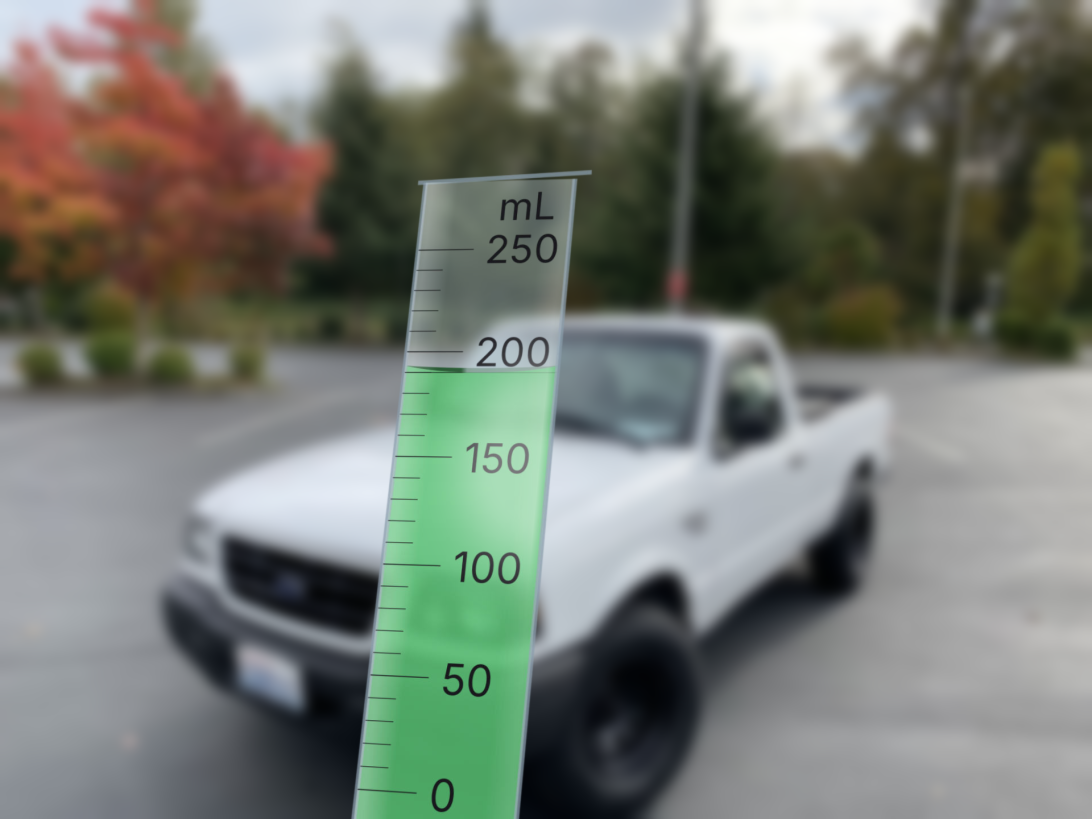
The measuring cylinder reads 190; mL
